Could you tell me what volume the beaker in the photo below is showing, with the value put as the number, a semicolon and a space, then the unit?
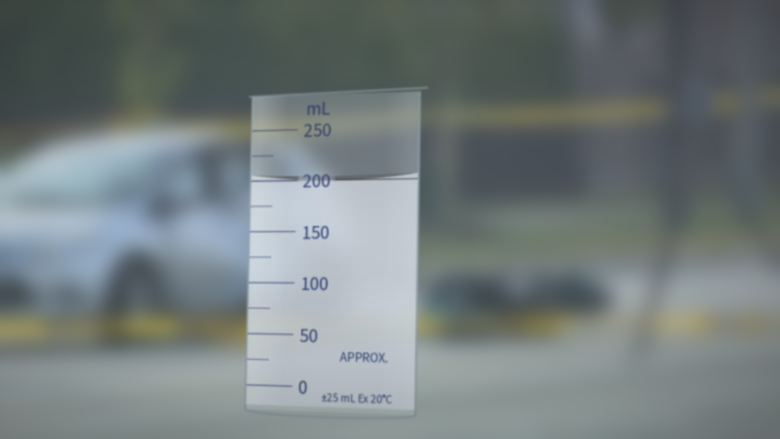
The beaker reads 200; mL
